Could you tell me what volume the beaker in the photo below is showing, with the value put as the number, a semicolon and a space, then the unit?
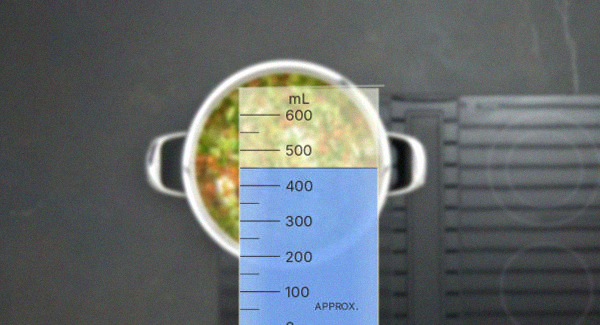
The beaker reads 450; mL
